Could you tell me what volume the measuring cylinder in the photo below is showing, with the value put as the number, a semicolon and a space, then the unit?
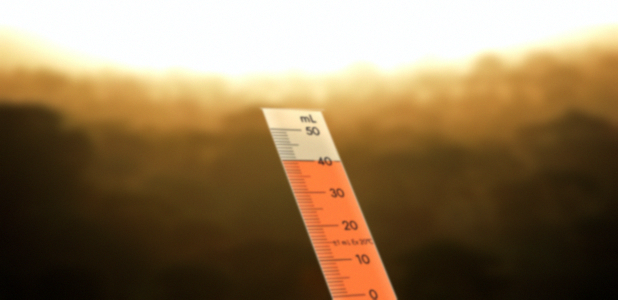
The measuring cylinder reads 40; mL
